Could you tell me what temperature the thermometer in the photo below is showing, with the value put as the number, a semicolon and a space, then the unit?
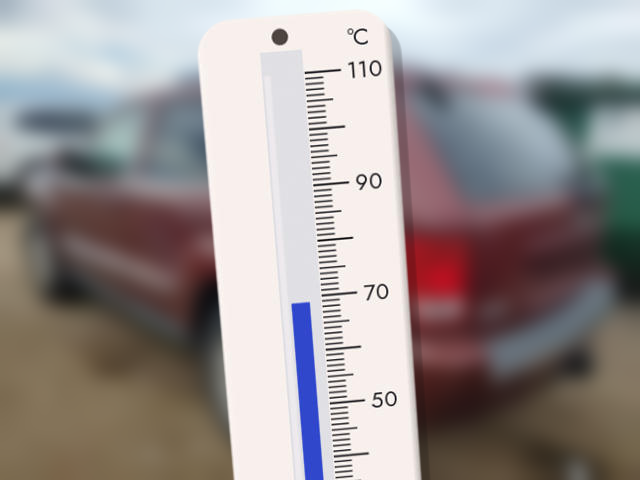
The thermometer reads 69; °C
